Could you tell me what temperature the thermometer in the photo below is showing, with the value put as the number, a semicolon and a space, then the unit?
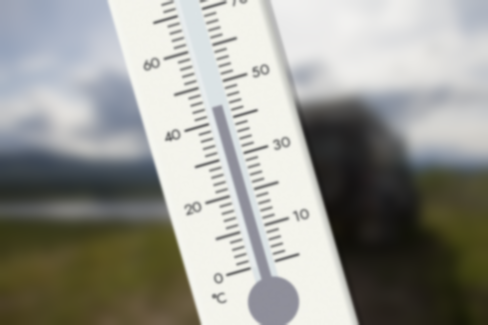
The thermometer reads 44; °C
